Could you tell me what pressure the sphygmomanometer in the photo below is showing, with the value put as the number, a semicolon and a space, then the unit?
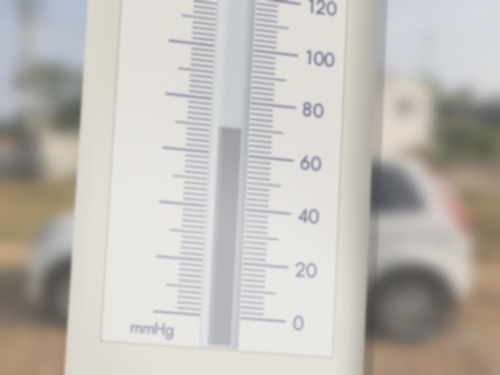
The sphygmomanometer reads 70; mmHg
